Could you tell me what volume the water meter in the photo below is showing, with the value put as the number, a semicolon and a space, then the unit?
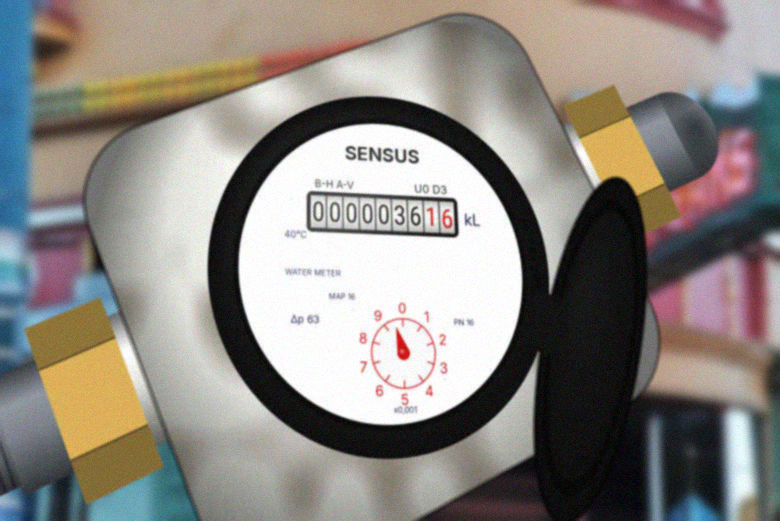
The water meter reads 36.159; kL
